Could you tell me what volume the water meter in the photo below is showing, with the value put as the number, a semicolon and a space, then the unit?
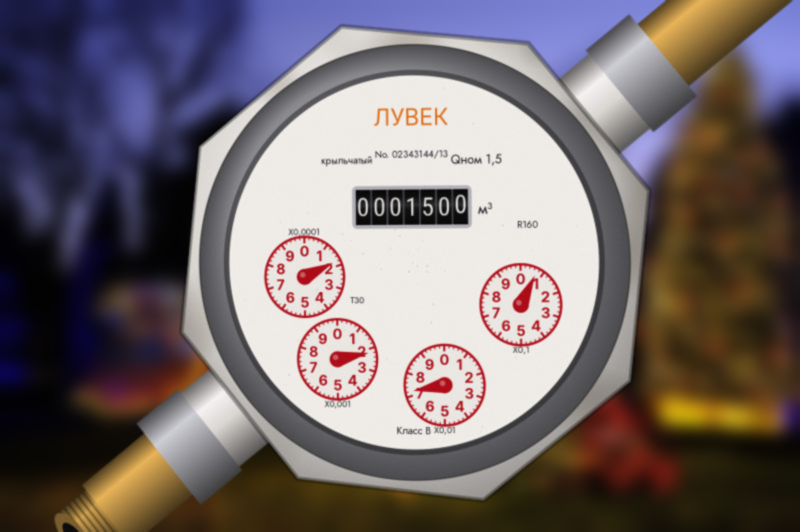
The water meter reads 1500.0721; m³
